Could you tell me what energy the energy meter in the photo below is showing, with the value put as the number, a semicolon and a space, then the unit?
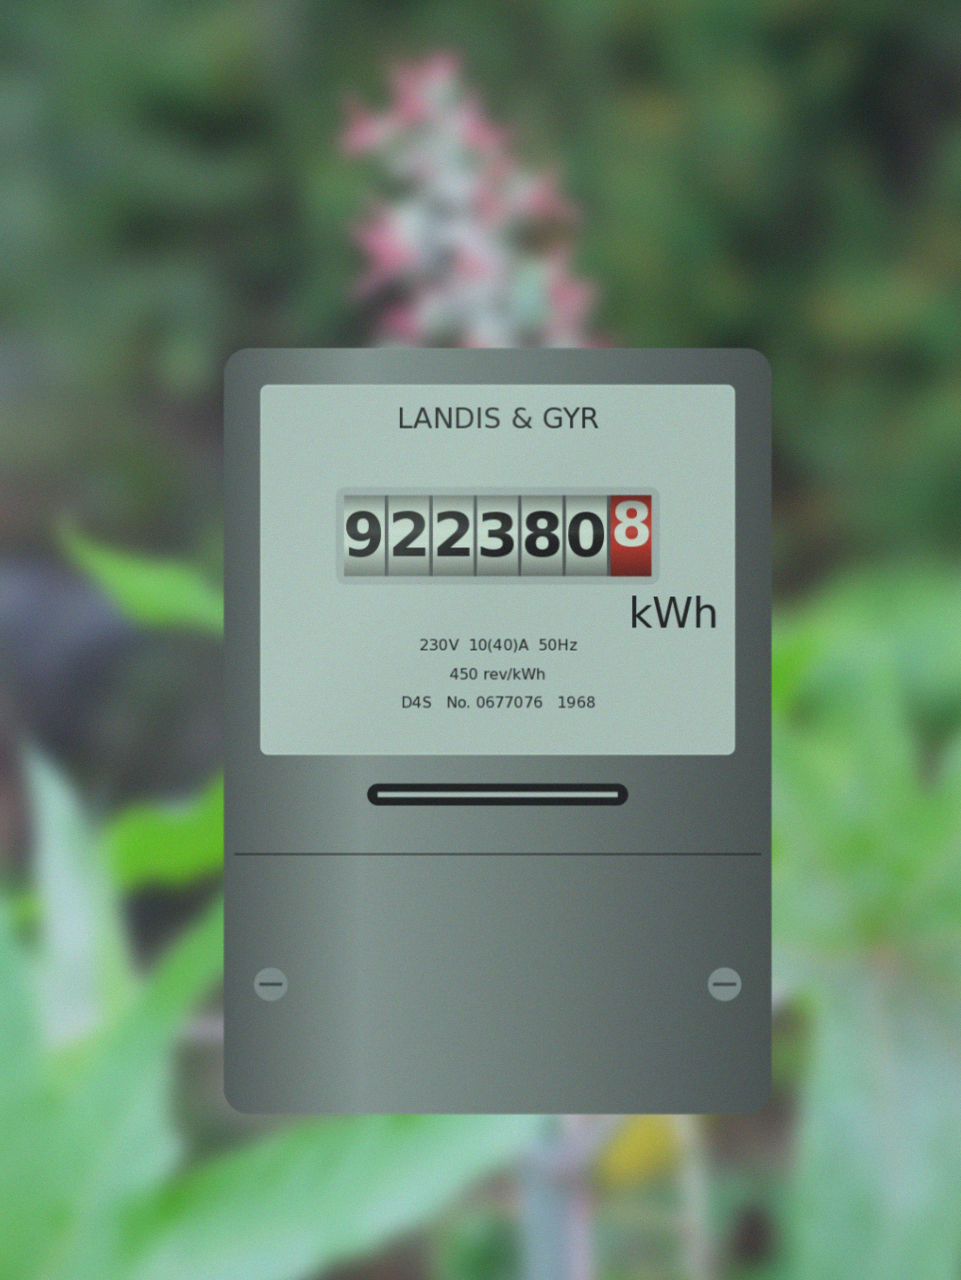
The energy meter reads 922380.8; kWh
